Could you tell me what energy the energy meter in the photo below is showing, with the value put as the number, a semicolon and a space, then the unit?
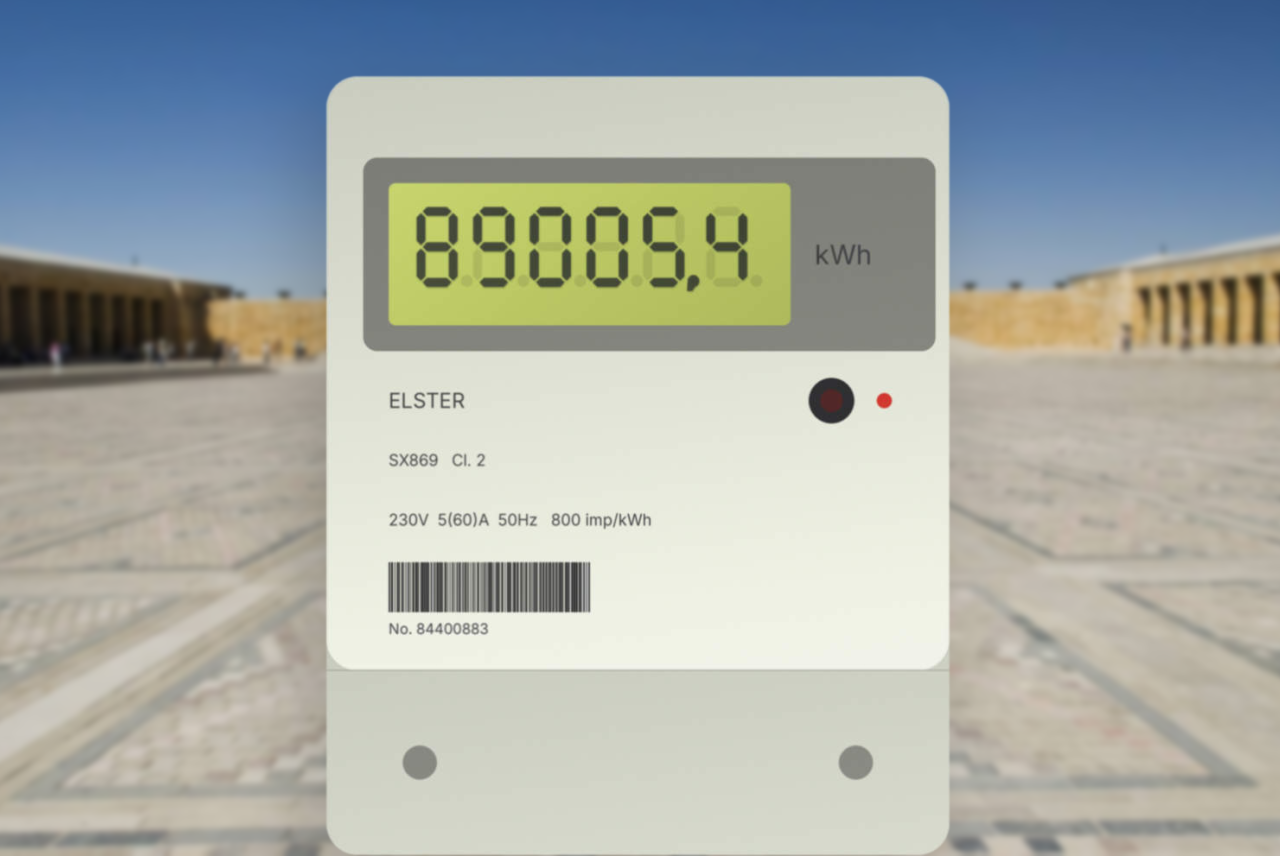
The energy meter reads 89005.4; kWh
